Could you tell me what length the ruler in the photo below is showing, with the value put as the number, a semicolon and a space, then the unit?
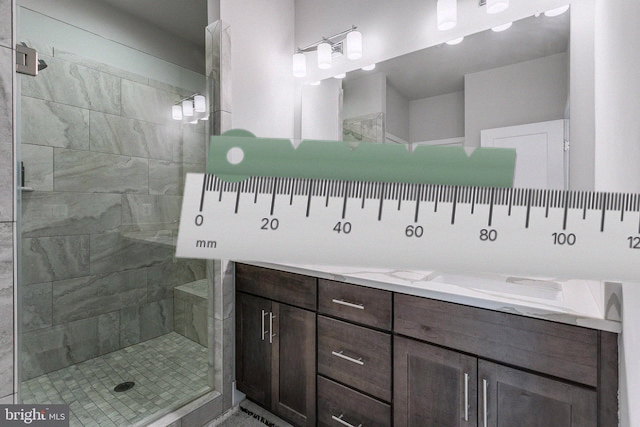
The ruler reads 85; mm
